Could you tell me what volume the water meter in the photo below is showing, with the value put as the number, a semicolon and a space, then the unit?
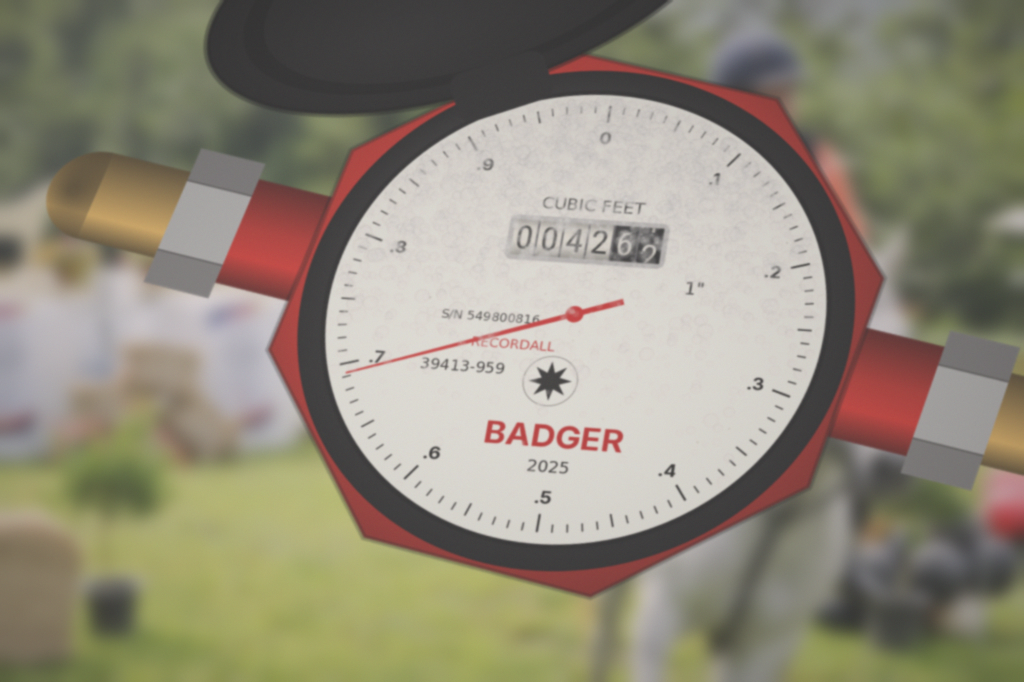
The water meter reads 4261.69; ft³
